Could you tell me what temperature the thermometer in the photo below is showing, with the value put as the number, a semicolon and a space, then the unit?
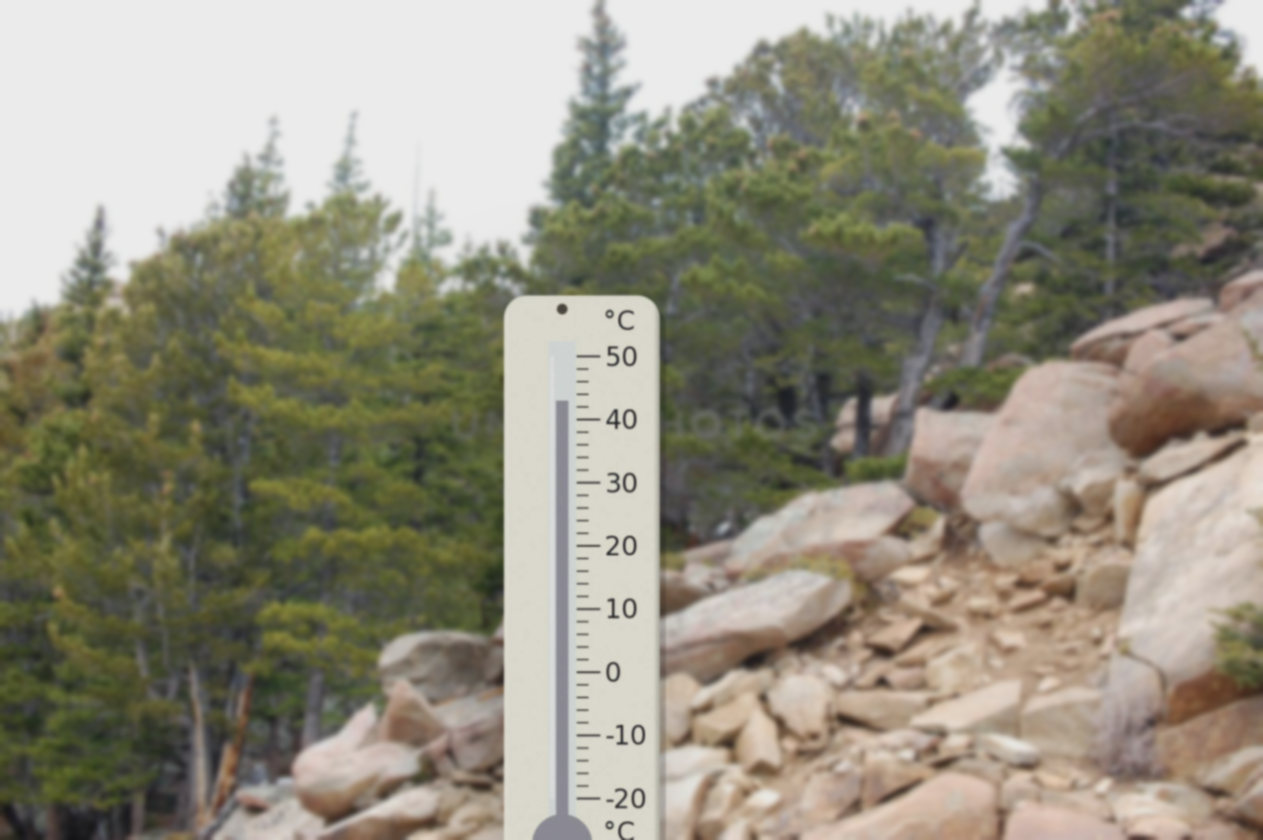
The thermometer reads 43; °C
